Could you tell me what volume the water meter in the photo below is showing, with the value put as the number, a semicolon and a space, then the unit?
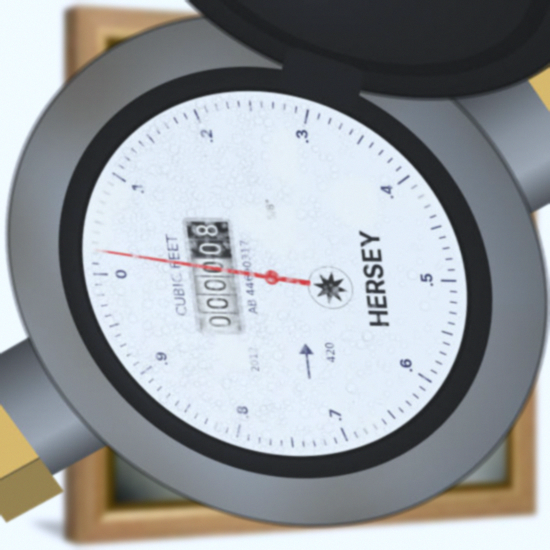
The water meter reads 8.02; ft³
